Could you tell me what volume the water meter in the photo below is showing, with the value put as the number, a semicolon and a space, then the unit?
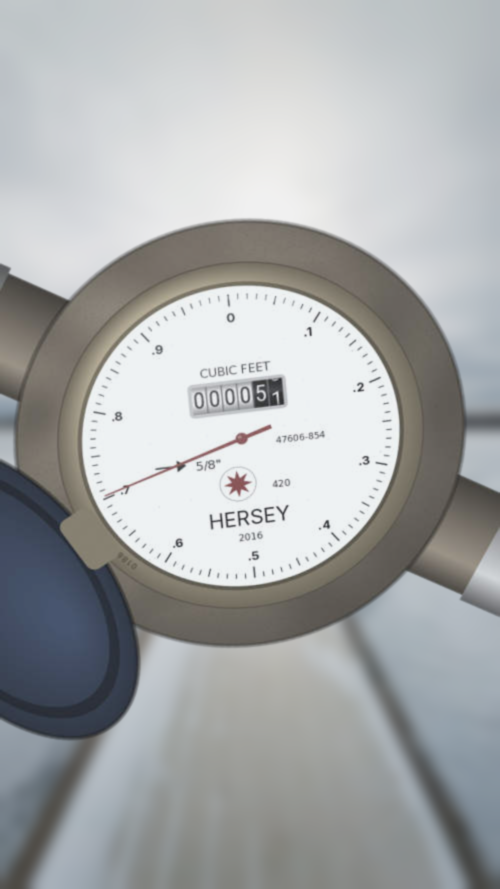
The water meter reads 50.70; ft³
